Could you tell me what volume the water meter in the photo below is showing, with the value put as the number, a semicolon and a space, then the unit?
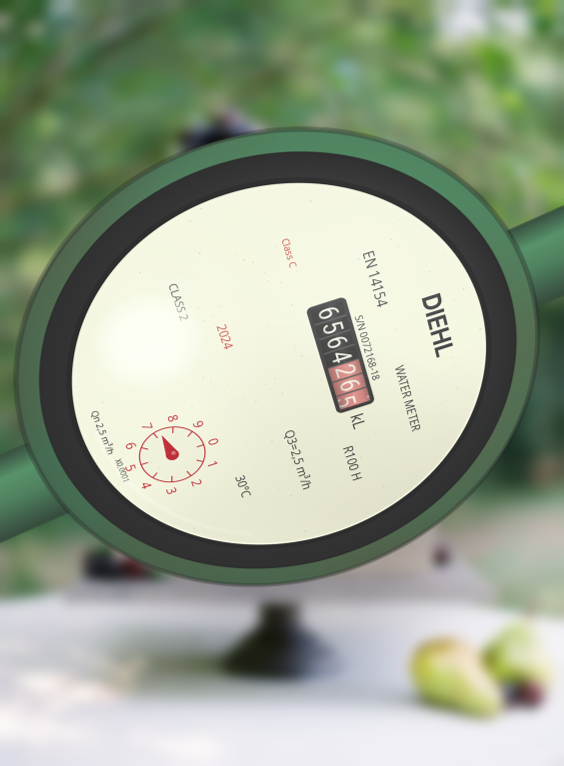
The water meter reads 6564.2647; kL
